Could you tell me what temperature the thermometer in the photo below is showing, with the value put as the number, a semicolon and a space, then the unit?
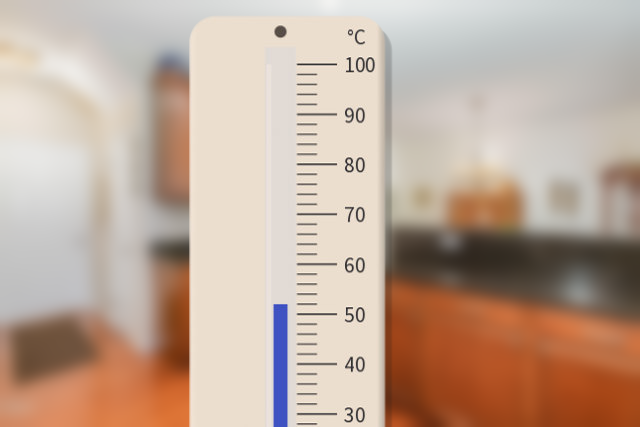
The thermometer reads 52; °C
